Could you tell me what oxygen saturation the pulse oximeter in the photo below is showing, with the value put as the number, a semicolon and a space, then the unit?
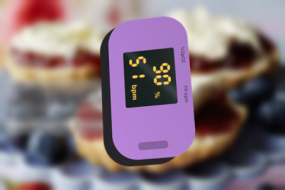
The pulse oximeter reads 90; %
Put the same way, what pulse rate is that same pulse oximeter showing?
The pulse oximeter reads 51; bpm
